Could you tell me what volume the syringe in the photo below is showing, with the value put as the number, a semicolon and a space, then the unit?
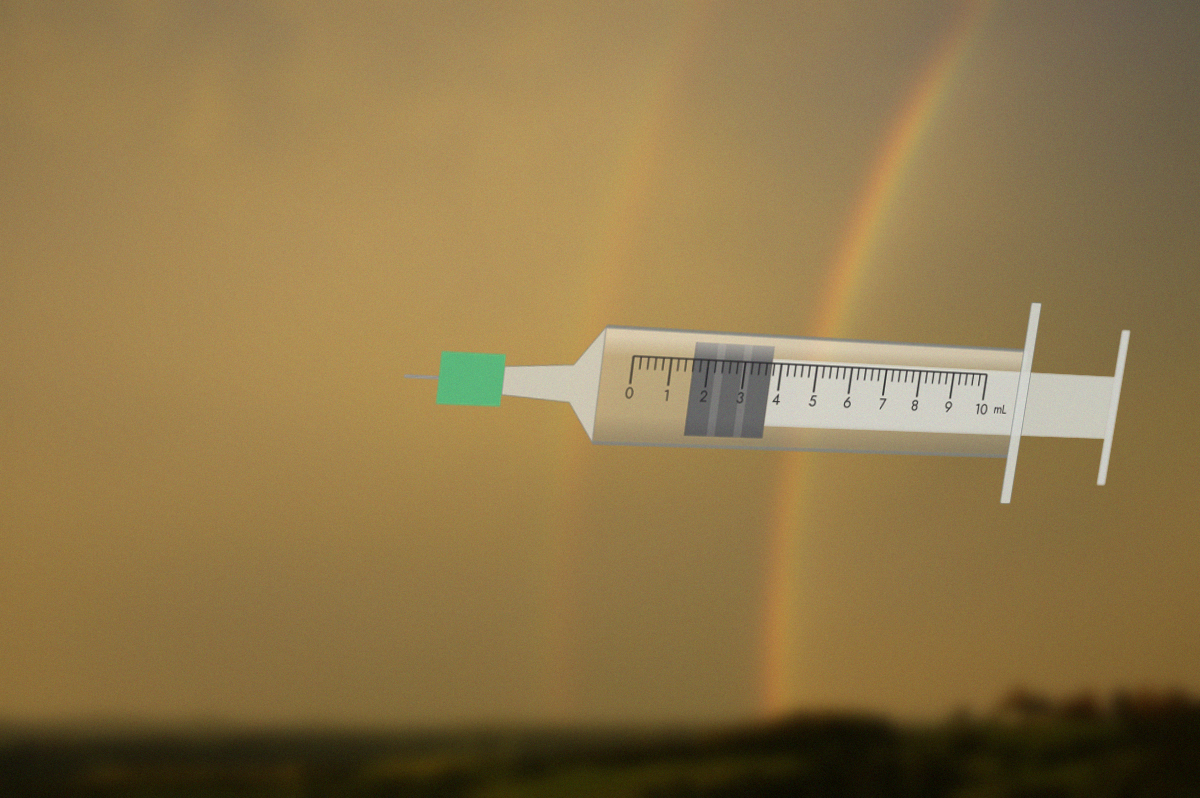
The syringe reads 1.6; mL
